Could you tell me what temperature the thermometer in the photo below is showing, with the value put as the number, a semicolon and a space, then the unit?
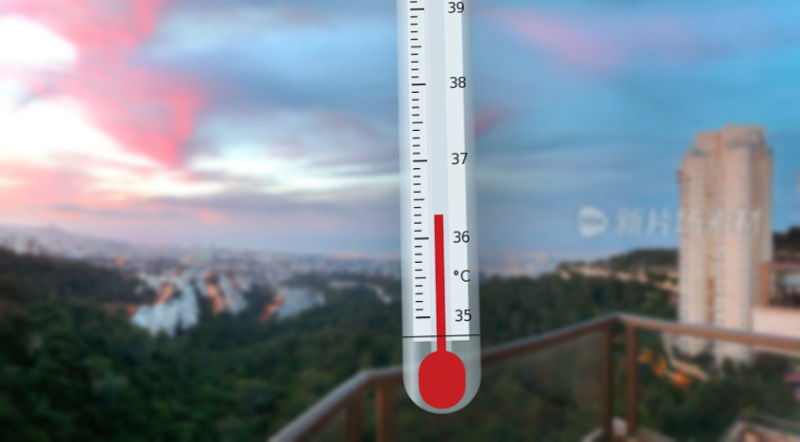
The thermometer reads 36.3; °C
